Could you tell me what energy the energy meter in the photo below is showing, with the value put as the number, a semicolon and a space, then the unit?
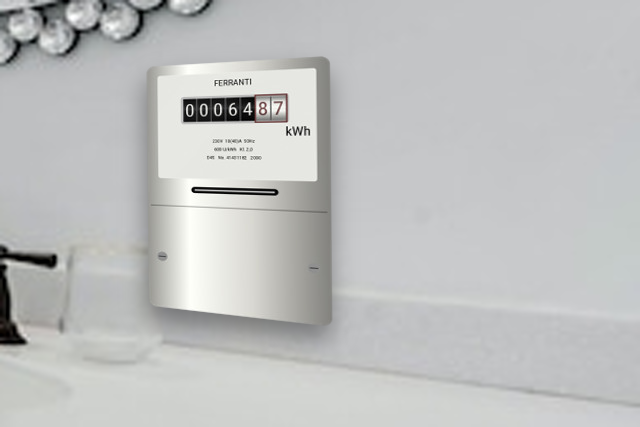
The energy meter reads 64.87; kWh
